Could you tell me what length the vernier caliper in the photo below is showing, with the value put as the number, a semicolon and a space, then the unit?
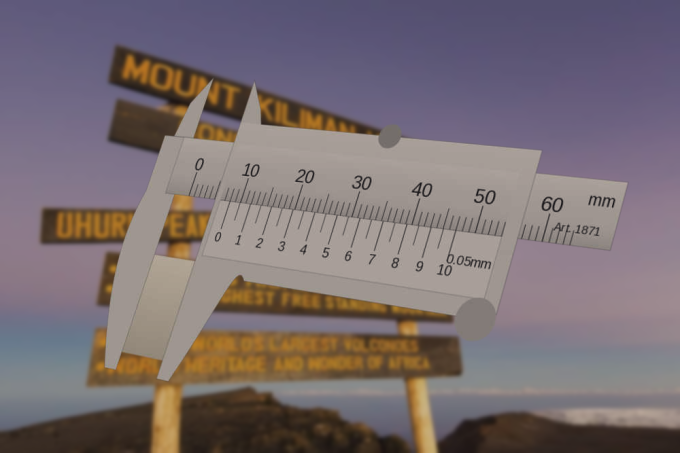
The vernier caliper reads 8.0; mm
